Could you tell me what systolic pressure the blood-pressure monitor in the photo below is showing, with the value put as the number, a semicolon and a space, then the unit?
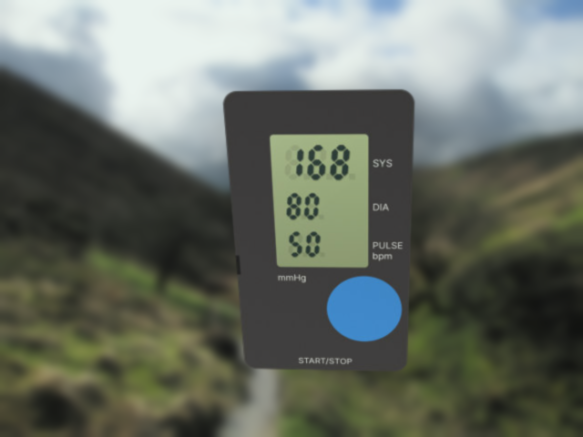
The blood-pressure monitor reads 168; mmHg
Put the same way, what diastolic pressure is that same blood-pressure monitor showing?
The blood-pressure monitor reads 80; mmHg
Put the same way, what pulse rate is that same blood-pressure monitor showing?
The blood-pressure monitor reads 50; bpm
